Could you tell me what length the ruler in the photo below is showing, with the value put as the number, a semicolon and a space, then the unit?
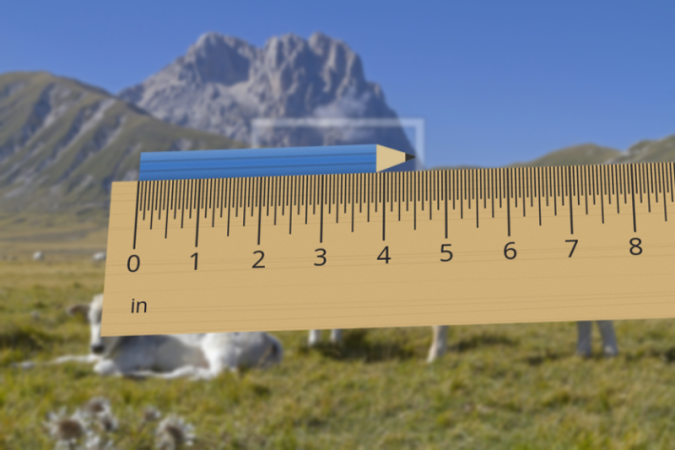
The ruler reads 4.5; in
